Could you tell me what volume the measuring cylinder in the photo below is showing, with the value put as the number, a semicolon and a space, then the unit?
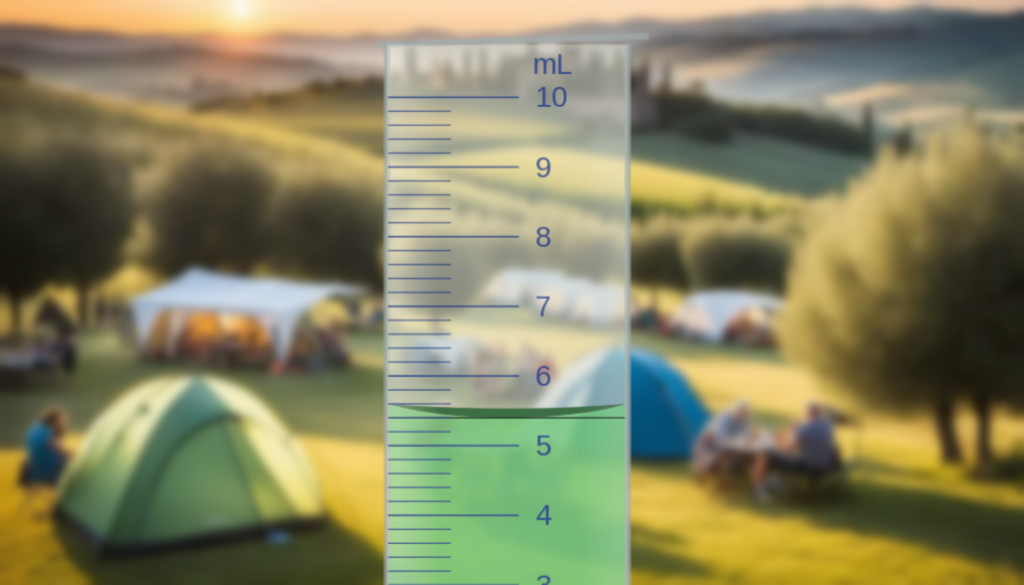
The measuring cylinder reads 5.4; mL
